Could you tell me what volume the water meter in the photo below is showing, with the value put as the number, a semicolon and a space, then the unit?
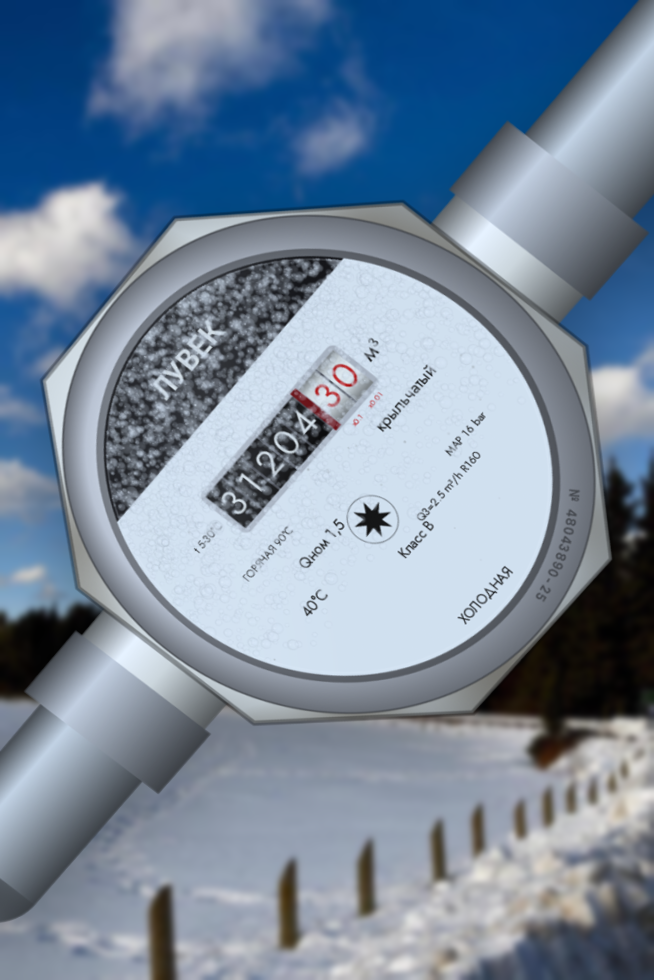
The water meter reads 31204.30; m³
